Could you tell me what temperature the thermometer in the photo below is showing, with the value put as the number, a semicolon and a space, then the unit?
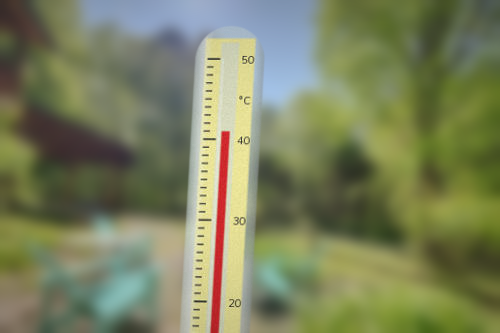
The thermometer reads 41; °C
